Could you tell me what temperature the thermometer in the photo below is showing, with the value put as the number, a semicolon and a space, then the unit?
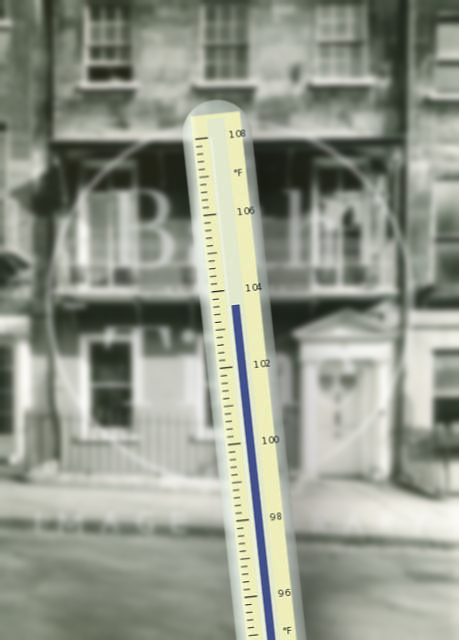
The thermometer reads 103.6; °F
